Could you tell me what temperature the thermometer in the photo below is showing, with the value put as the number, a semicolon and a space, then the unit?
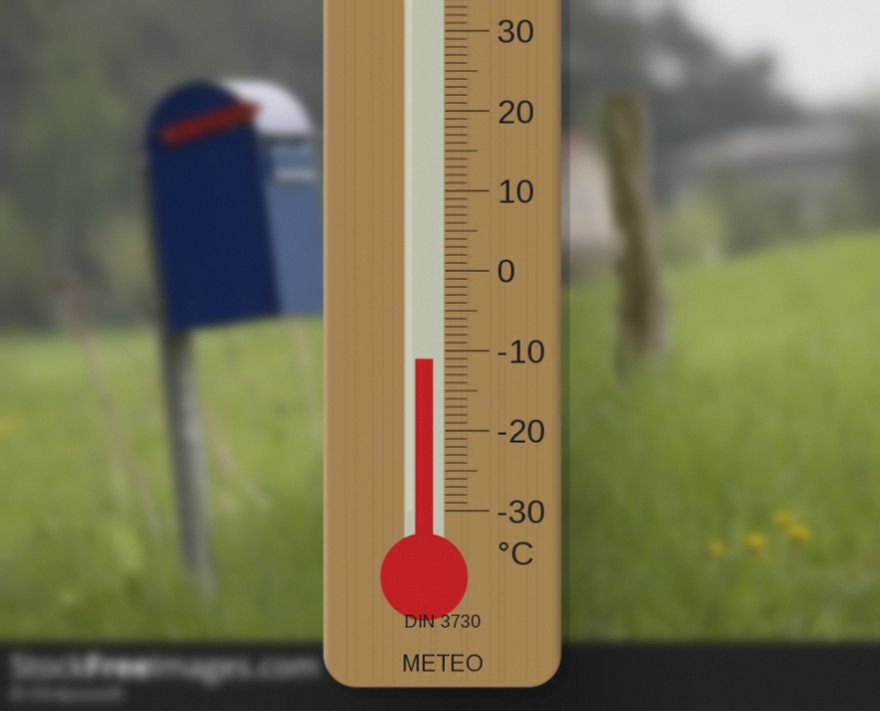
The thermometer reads -11; °C
